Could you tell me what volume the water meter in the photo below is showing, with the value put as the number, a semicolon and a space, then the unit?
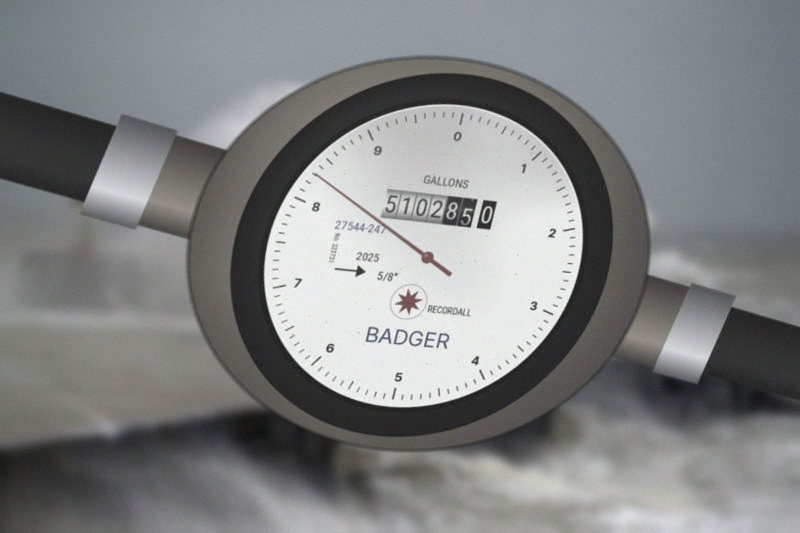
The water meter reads 5102848.3; gal
